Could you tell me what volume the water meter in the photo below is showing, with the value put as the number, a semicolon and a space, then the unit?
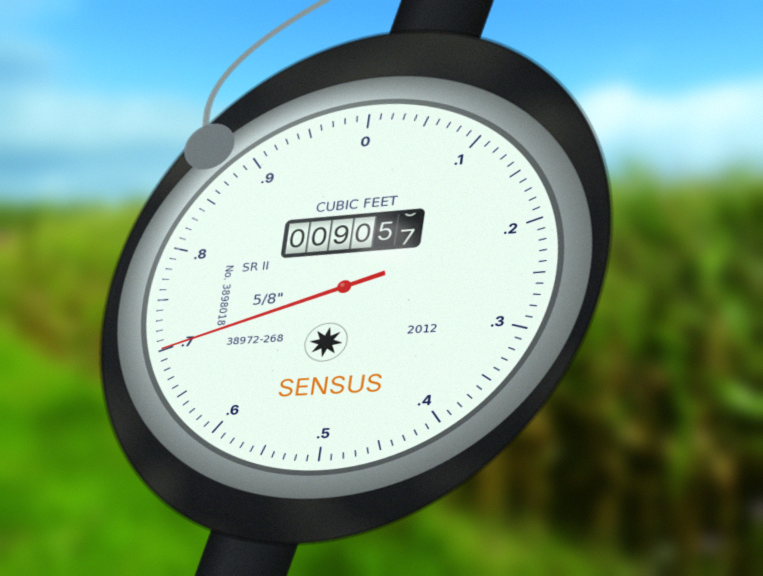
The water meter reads 9056.70; ft³
